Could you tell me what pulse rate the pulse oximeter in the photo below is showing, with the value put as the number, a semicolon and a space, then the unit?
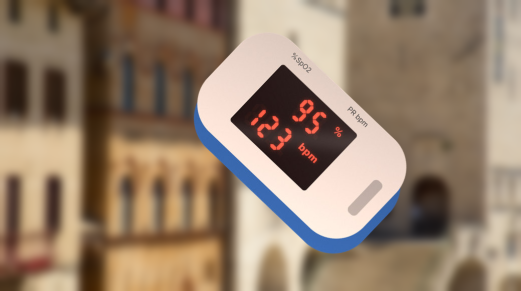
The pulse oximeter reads 123; bpm
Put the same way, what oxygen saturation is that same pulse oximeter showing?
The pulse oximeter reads 95; %
